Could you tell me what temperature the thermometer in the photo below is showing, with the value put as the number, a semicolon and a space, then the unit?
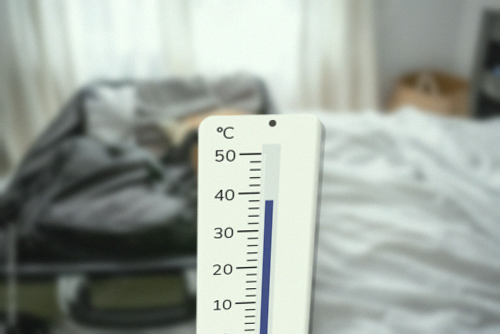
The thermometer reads 38; °C
